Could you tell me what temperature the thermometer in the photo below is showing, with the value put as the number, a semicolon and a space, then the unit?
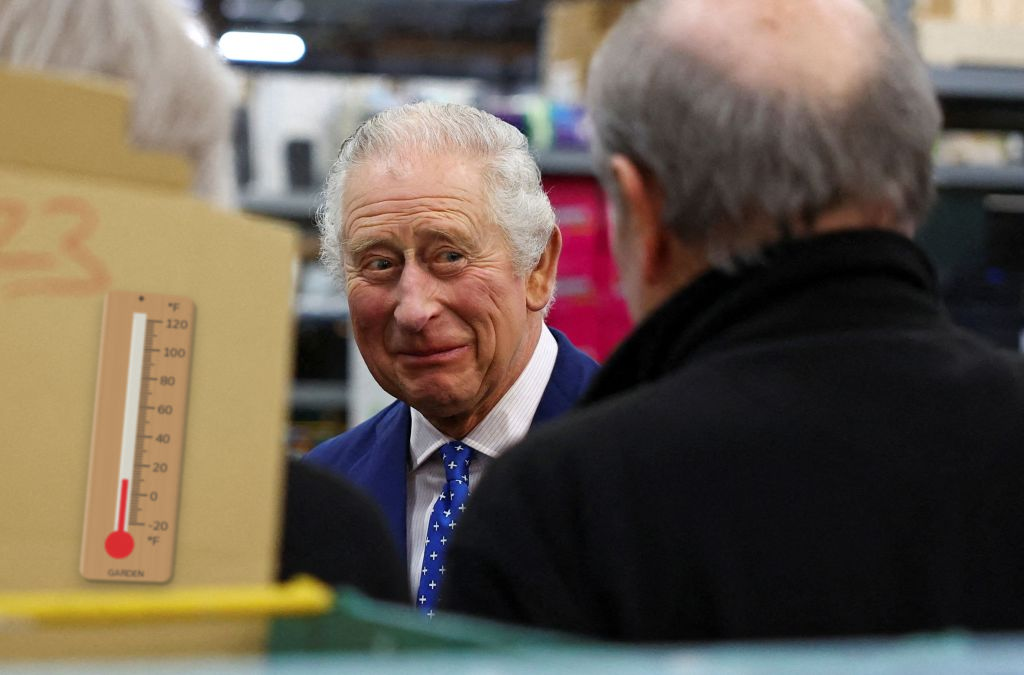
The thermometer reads 10; °F
